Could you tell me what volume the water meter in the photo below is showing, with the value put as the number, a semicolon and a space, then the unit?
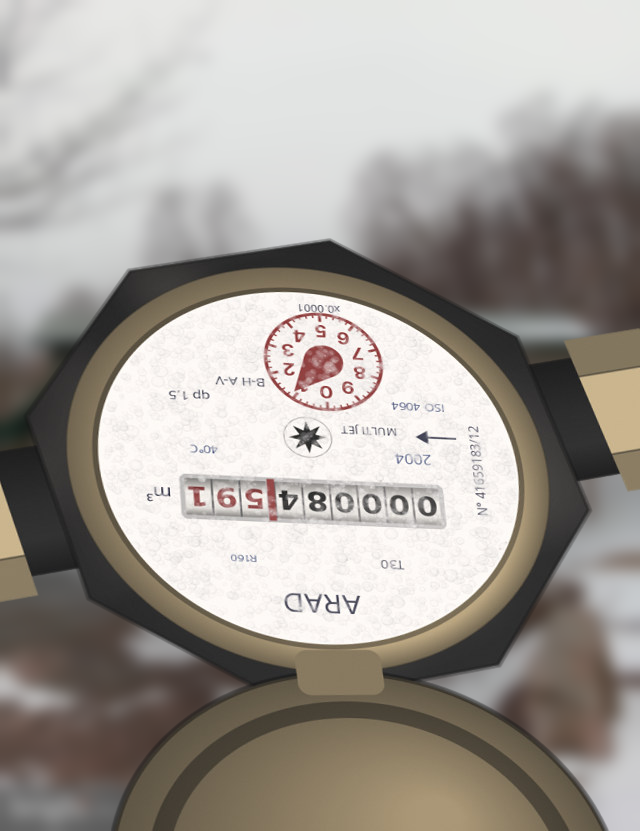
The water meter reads 84.5911; m³
